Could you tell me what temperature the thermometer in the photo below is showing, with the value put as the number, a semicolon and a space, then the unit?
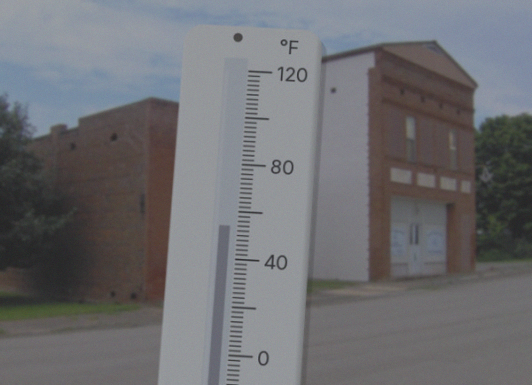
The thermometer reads 54; °F
